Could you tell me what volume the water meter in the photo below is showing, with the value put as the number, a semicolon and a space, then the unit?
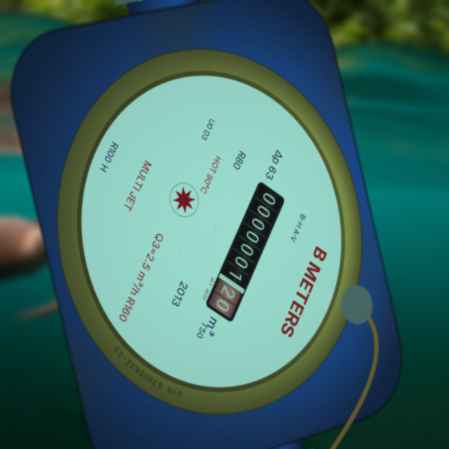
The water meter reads 1.20; m³
